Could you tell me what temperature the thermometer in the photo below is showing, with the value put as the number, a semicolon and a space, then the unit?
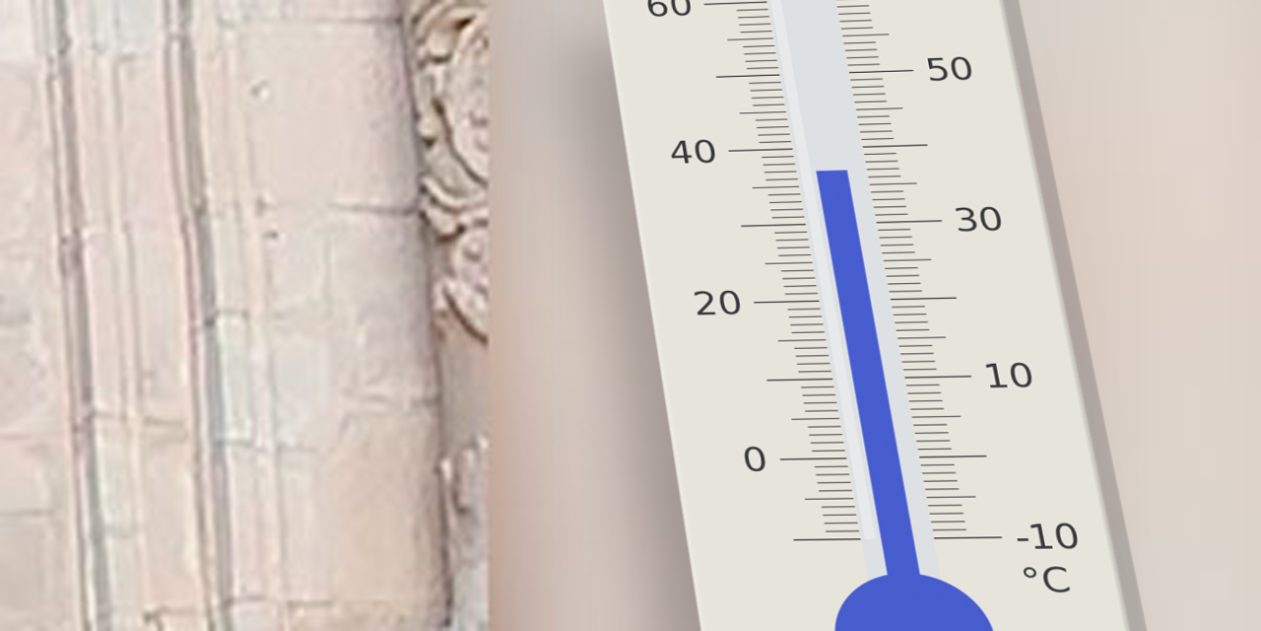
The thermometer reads 37; °C
